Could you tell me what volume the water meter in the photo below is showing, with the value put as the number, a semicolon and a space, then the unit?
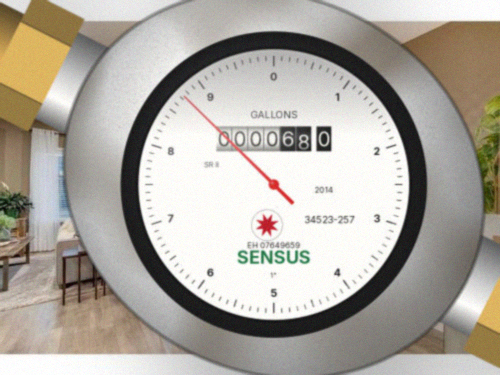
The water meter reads 678.7; gal
